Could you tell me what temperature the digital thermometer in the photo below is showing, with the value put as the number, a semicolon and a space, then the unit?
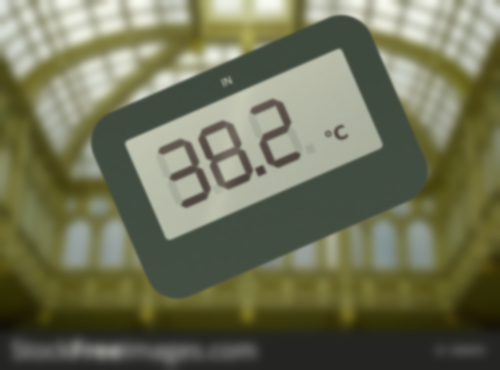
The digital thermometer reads 38.2; °C
